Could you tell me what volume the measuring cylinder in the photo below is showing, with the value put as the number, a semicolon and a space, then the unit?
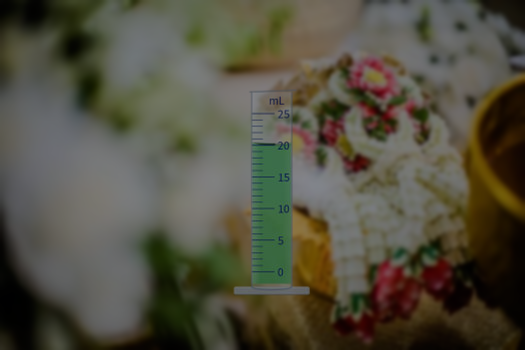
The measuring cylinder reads 20; mL
